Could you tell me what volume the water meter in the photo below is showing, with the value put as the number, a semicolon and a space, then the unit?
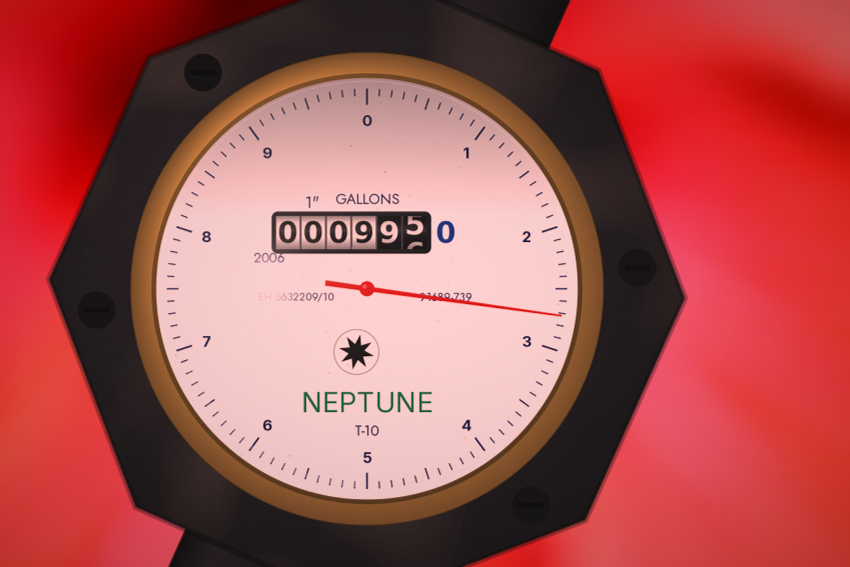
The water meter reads 9952.7; gal
